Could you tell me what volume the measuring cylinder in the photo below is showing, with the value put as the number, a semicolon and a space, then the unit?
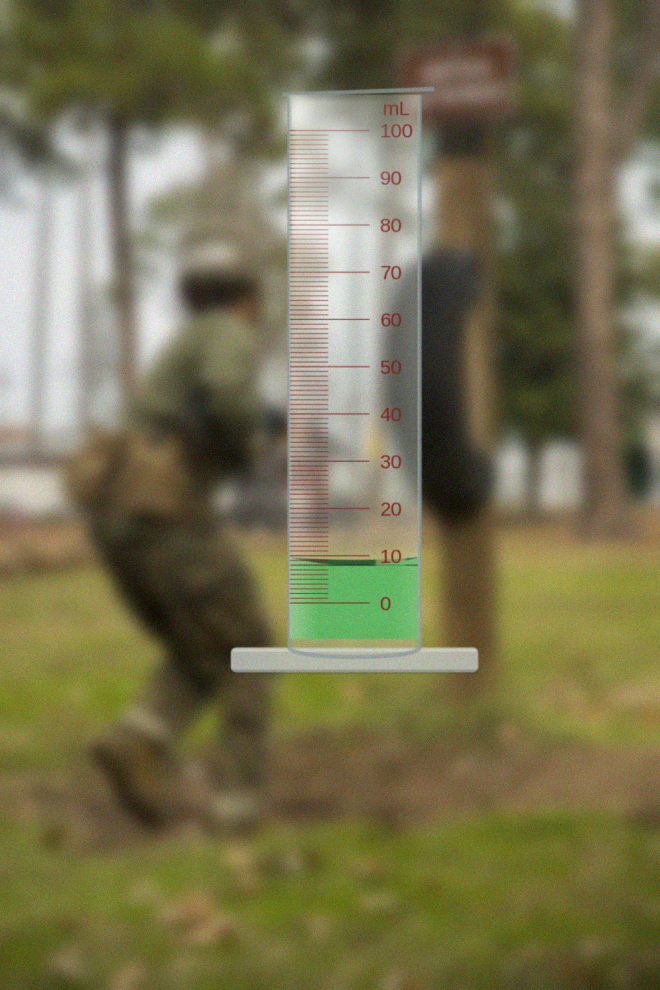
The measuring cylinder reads 8; mL
